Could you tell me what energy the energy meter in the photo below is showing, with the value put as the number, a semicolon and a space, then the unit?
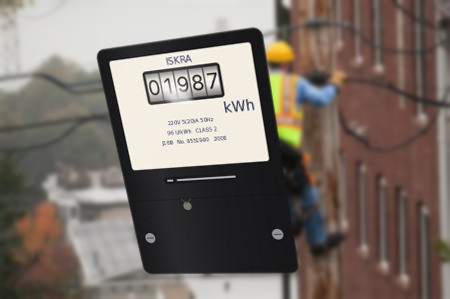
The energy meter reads 1987; kWh
